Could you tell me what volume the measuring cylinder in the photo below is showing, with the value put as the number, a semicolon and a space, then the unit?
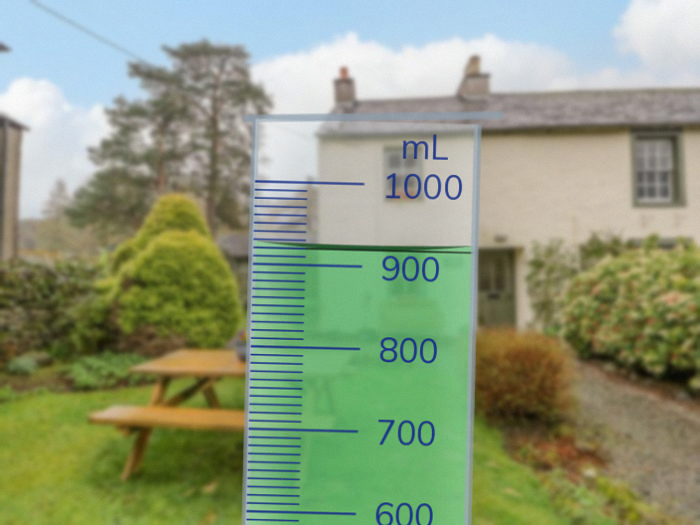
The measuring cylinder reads 920; mL
